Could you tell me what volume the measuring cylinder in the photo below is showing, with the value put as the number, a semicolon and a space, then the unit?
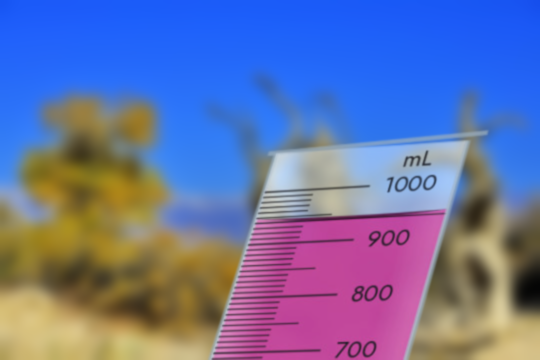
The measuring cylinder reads 940; mL
